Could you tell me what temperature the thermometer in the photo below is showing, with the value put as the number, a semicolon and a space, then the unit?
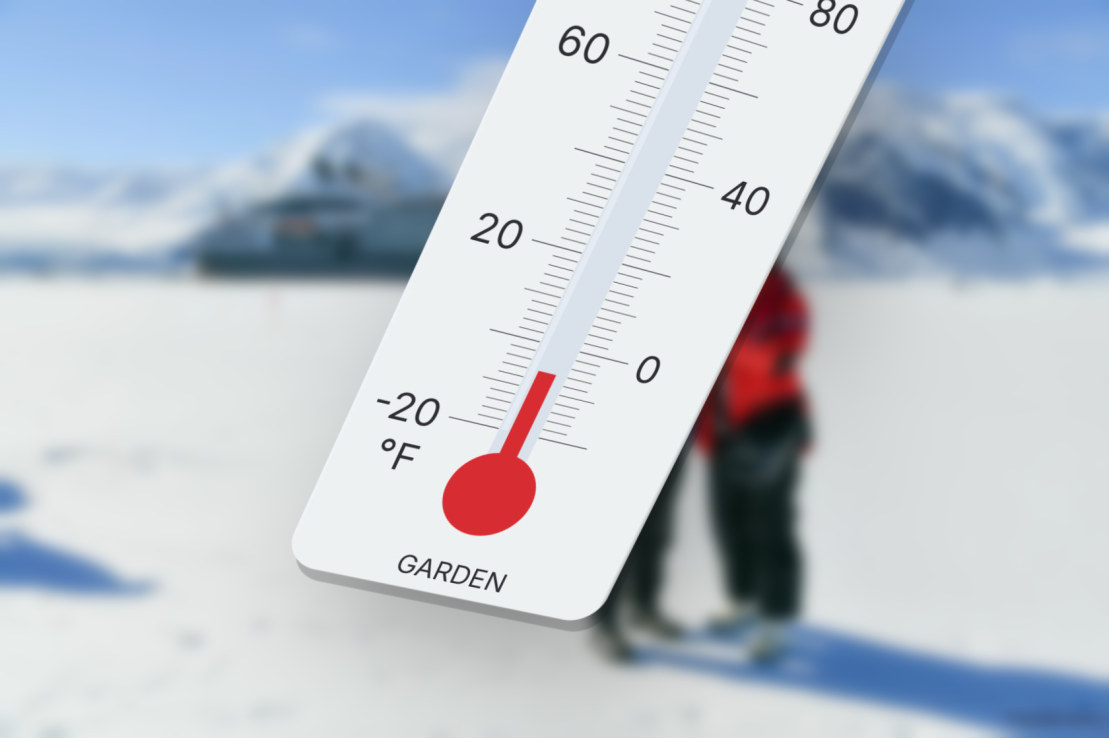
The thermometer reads -6; °F
